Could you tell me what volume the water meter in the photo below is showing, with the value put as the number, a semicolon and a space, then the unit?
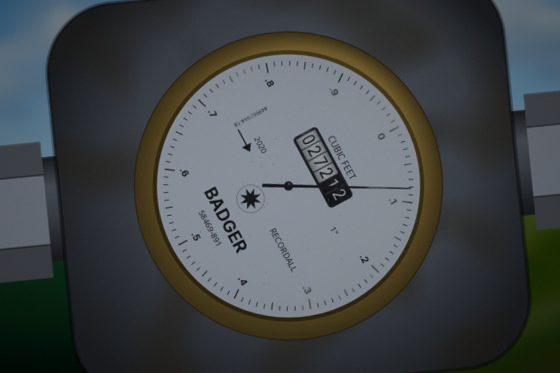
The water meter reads 27212.08; ft³
